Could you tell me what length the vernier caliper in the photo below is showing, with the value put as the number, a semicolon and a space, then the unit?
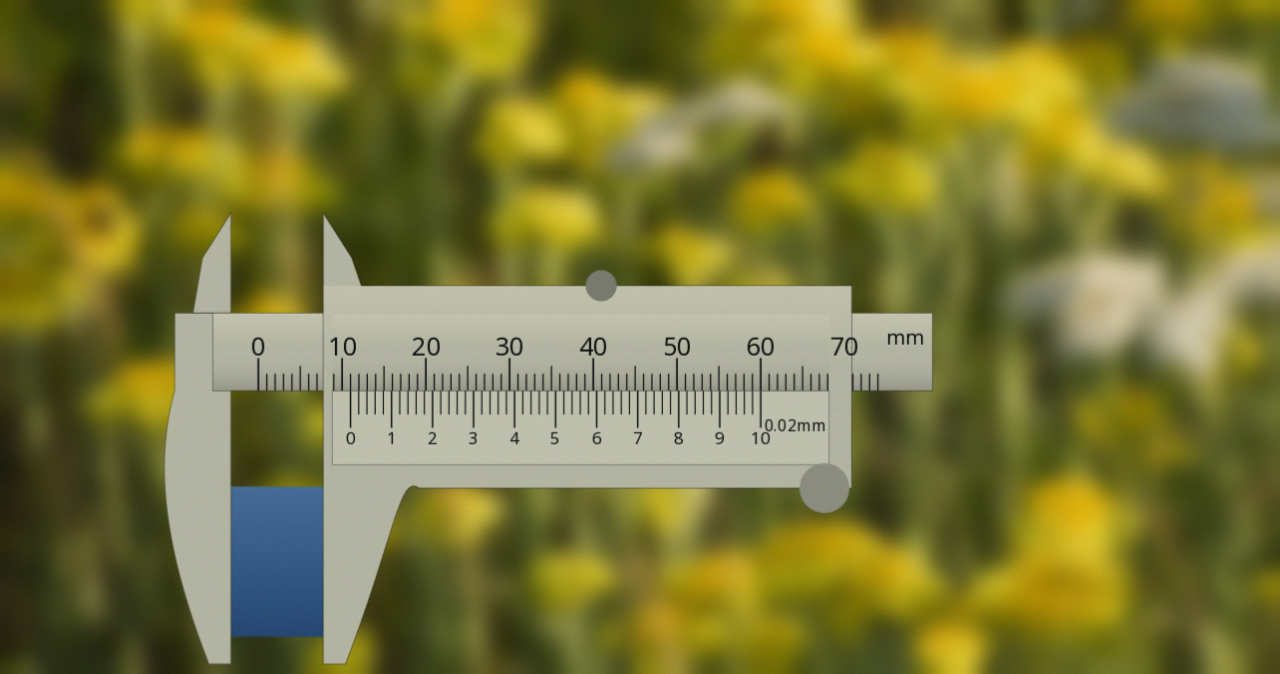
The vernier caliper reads 11.0; mm
